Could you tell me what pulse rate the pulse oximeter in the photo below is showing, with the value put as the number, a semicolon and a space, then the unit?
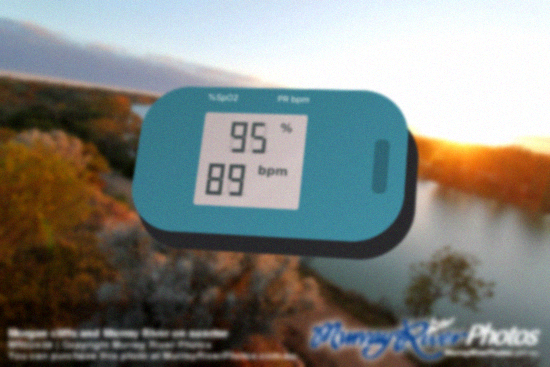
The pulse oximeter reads 89; bpm
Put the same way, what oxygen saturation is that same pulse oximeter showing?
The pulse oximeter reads 95; %
